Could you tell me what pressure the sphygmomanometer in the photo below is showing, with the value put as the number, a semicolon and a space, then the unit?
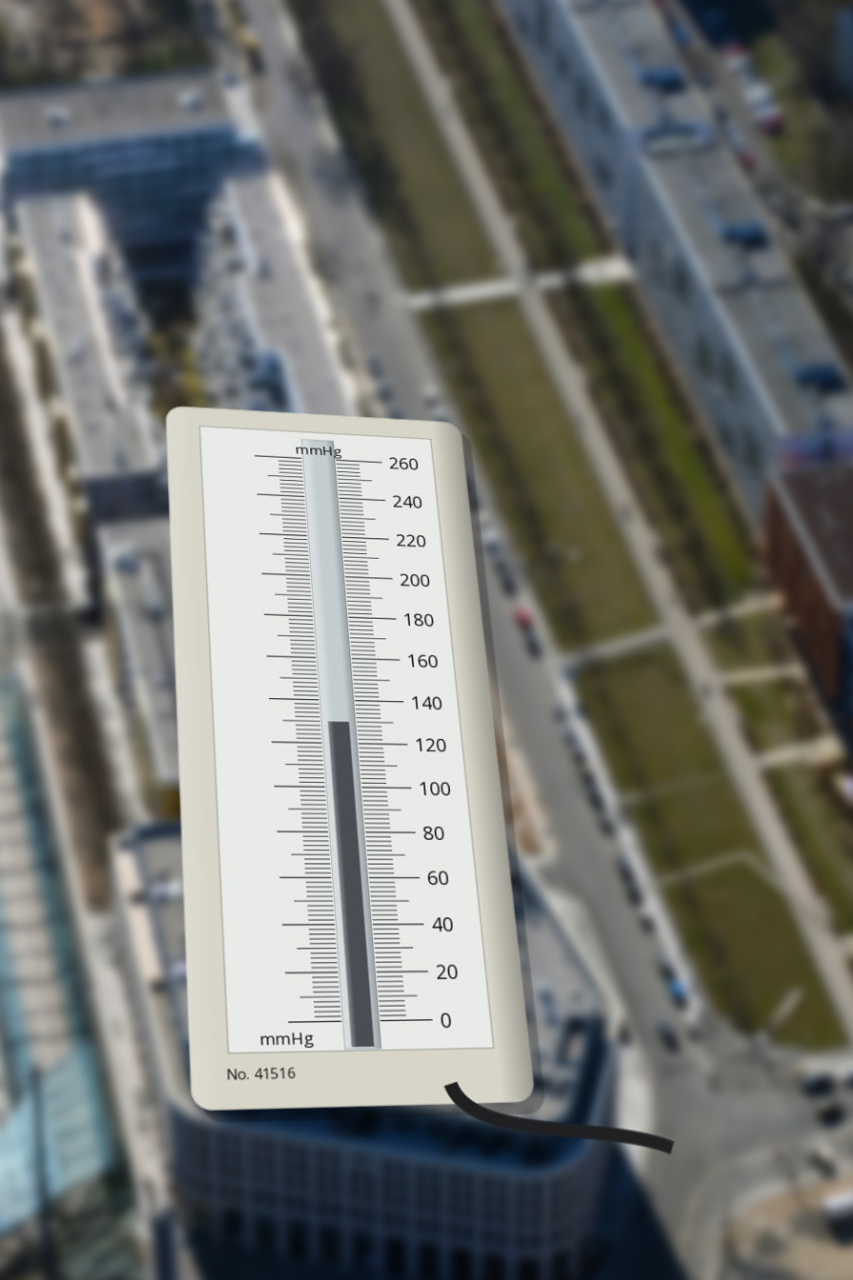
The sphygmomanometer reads 130; mmHg
